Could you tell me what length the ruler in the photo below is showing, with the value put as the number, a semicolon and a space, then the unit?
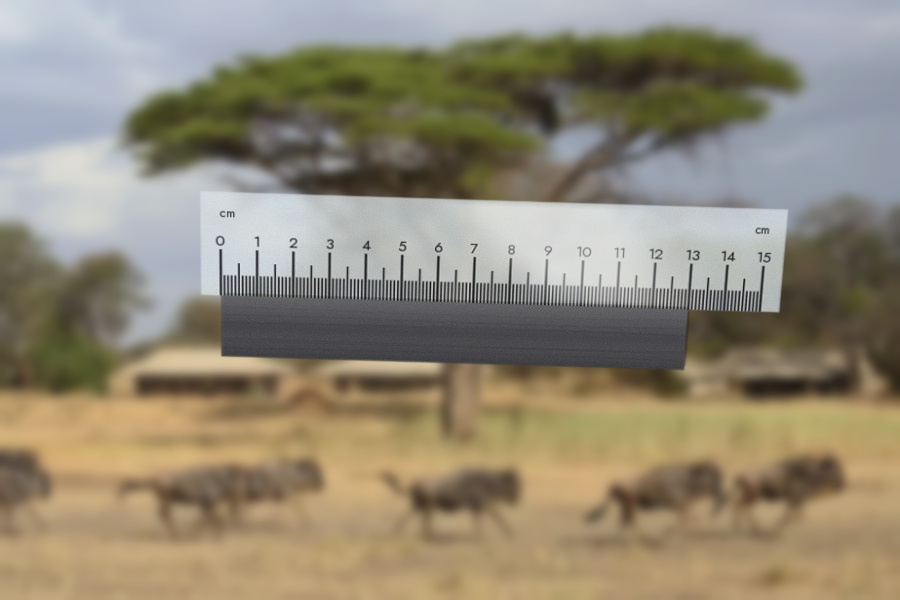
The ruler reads 13; cm
